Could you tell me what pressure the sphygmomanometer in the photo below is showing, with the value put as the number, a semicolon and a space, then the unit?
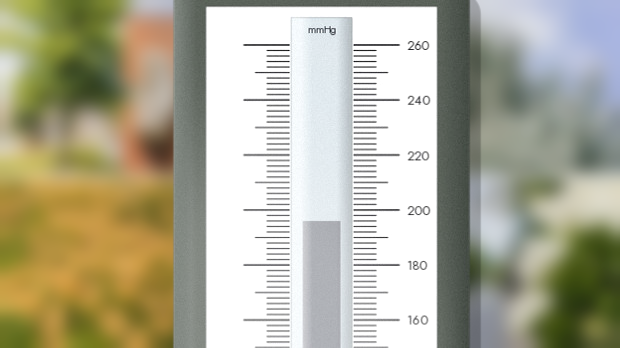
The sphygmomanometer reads 196; mmHg
